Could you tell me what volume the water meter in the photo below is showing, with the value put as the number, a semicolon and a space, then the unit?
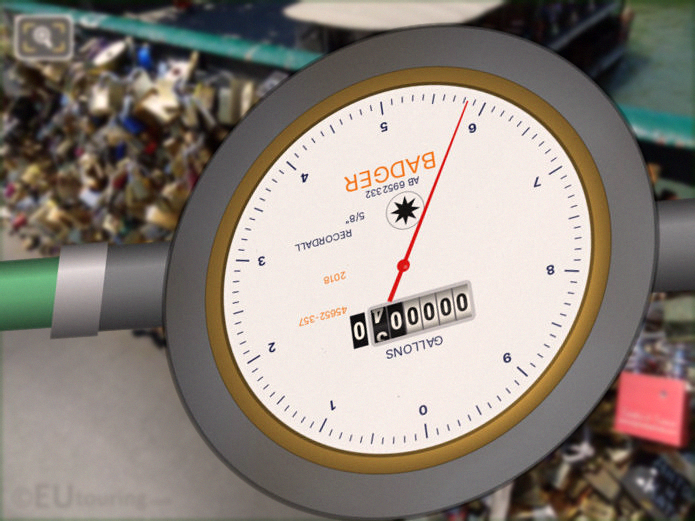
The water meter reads 35.8; gal
